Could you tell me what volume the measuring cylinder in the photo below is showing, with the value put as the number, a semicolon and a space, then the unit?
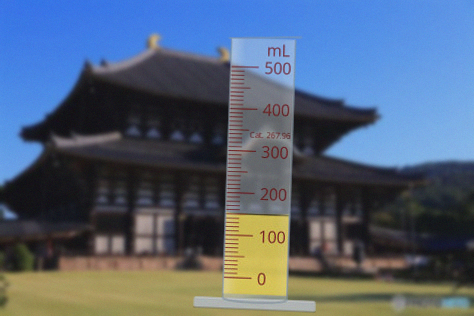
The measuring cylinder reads 150; mL
